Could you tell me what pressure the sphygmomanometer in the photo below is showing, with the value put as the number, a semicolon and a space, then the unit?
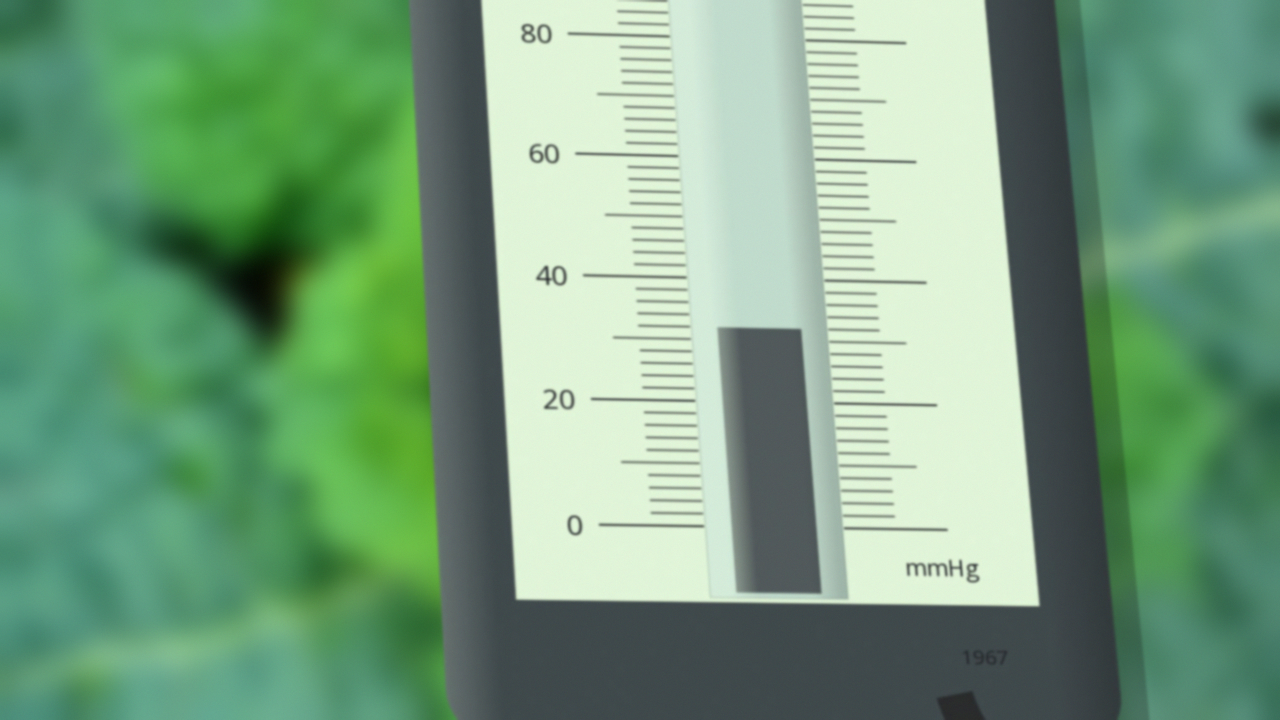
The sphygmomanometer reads 32; mmHg
